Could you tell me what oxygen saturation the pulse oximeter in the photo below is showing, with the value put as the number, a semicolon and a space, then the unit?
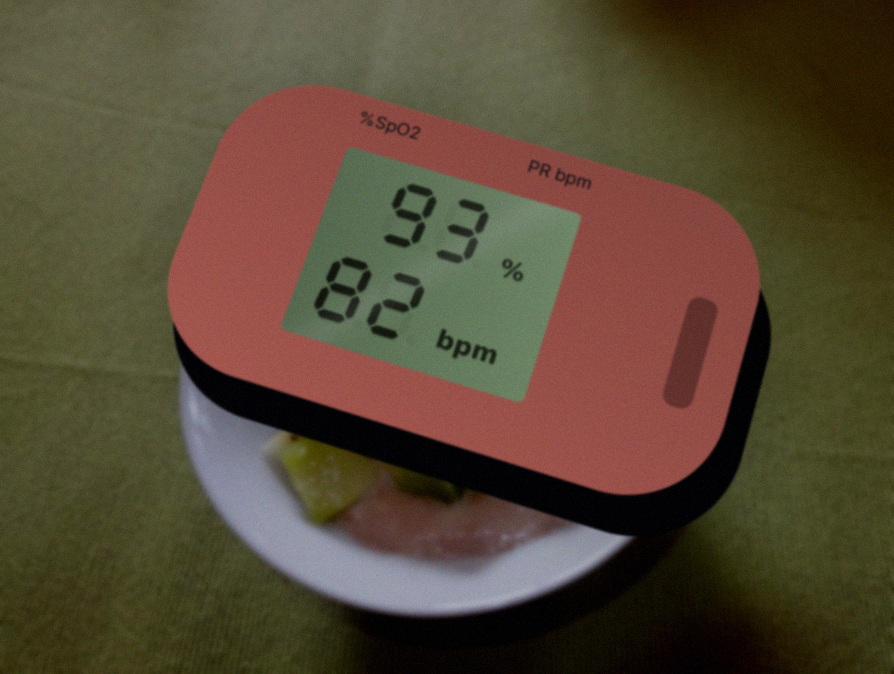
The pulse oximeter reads 93; %
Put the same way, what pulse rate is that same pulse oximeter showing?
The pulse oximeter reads 82; bpm
